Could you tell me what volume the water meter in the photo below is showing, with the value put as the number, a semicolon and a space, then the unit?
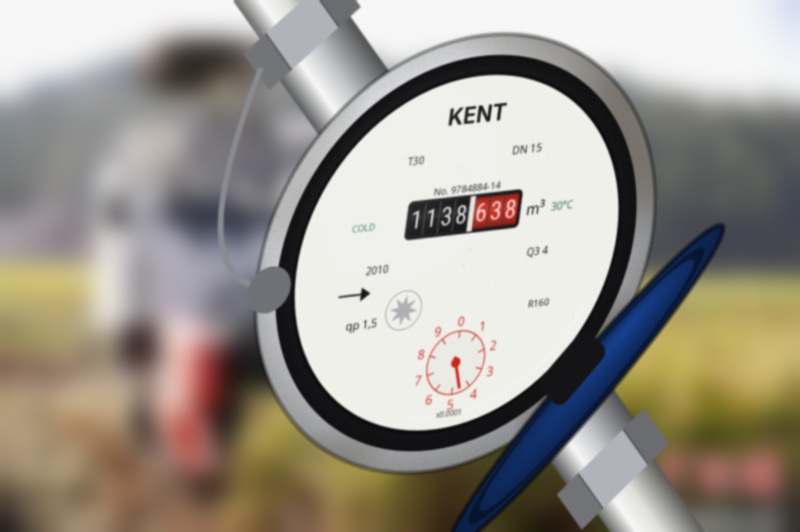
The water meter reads 1138.6384; m³
